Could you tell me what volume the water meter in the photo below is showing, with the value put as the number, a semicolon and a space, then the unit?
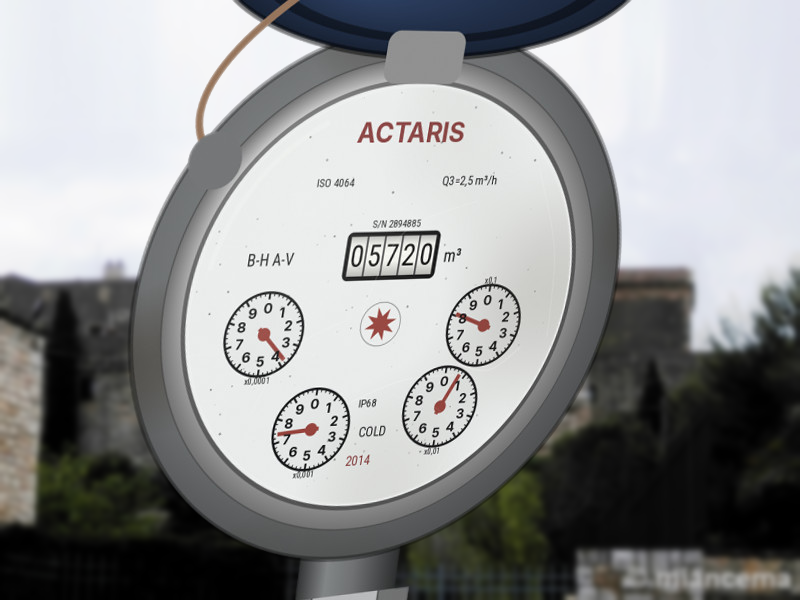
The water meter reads 5720.8073; m³
